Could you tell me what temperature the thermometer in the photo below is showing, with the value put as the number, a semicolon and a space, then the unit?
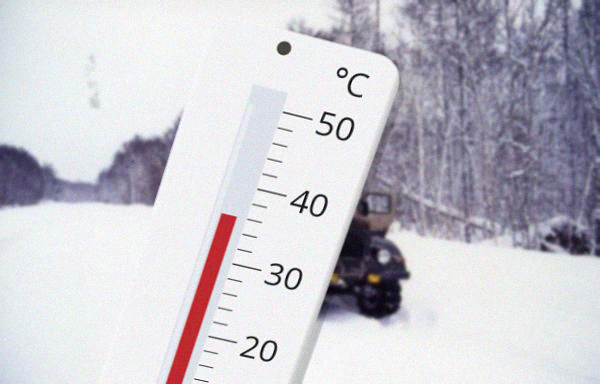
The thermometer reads 36; °C
